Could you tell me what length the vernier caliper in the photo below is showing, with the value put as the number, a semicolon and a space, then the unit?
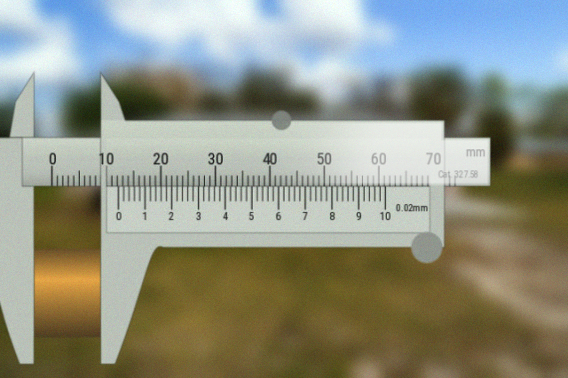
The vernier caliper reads 12.2; mm
